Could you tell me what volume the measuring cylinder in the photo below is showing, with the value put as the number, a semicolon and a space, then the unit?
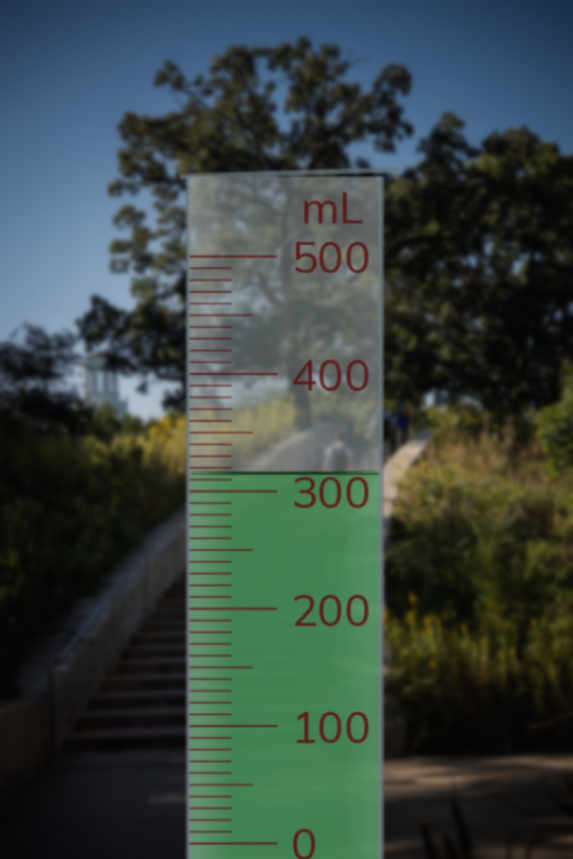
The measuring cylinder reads 315; mL
